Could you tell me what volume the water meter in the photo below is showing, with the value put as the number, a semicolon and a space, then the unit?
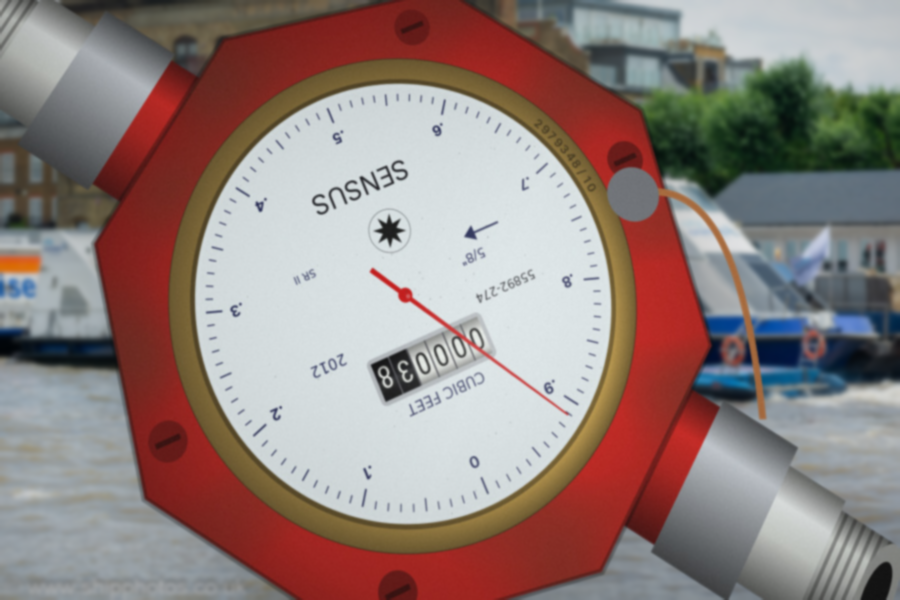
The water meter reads 37.91; ft³
